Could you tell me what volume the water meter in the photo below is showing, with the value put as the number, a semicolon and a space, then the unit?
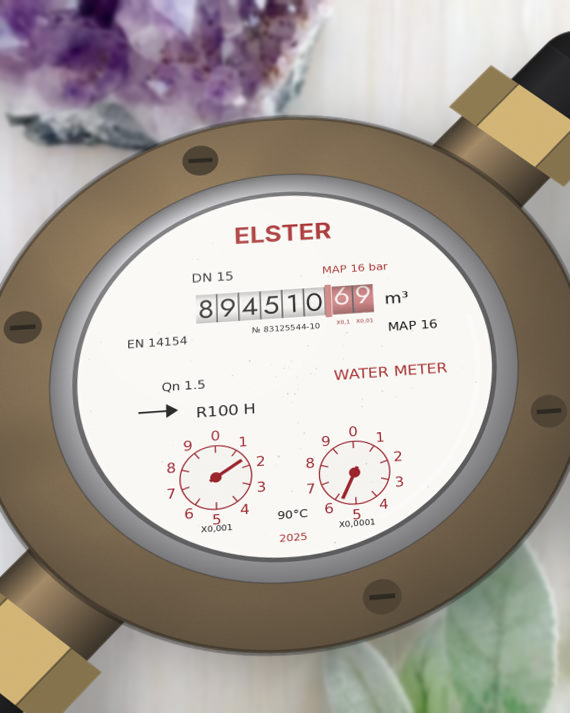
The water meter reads 894510.6915; m³
